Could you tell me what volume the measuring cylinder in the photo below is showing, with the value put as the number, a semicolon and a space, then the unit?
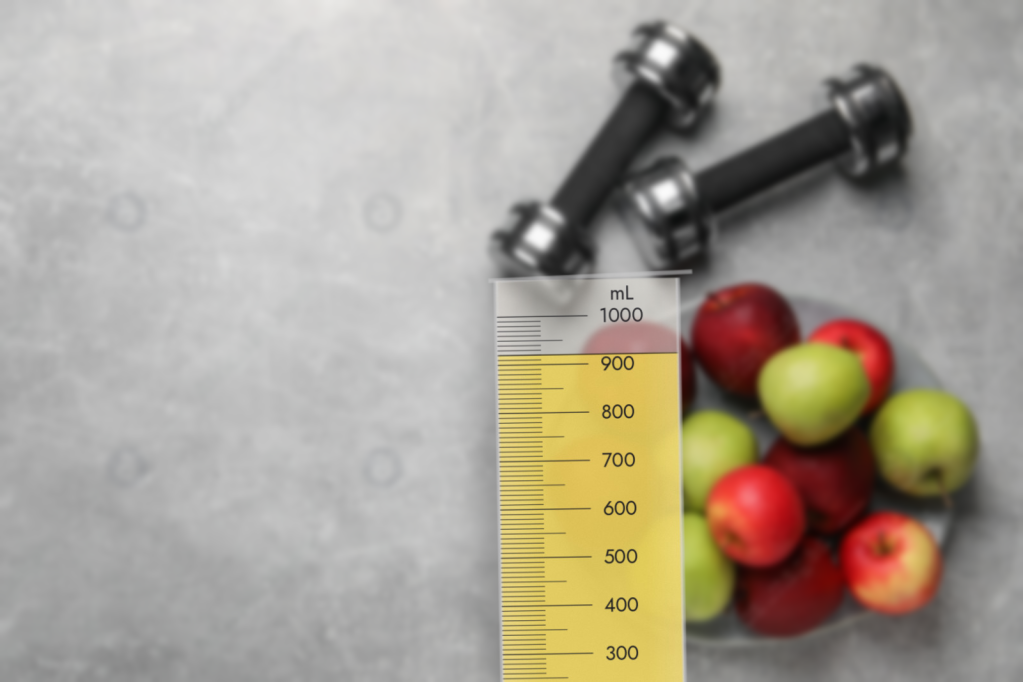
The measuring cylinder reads 920; mL
